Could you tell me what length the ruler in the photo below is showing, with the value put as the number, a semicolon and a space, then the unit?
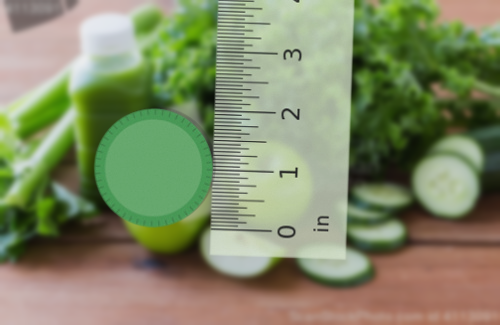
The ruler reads 2; in
